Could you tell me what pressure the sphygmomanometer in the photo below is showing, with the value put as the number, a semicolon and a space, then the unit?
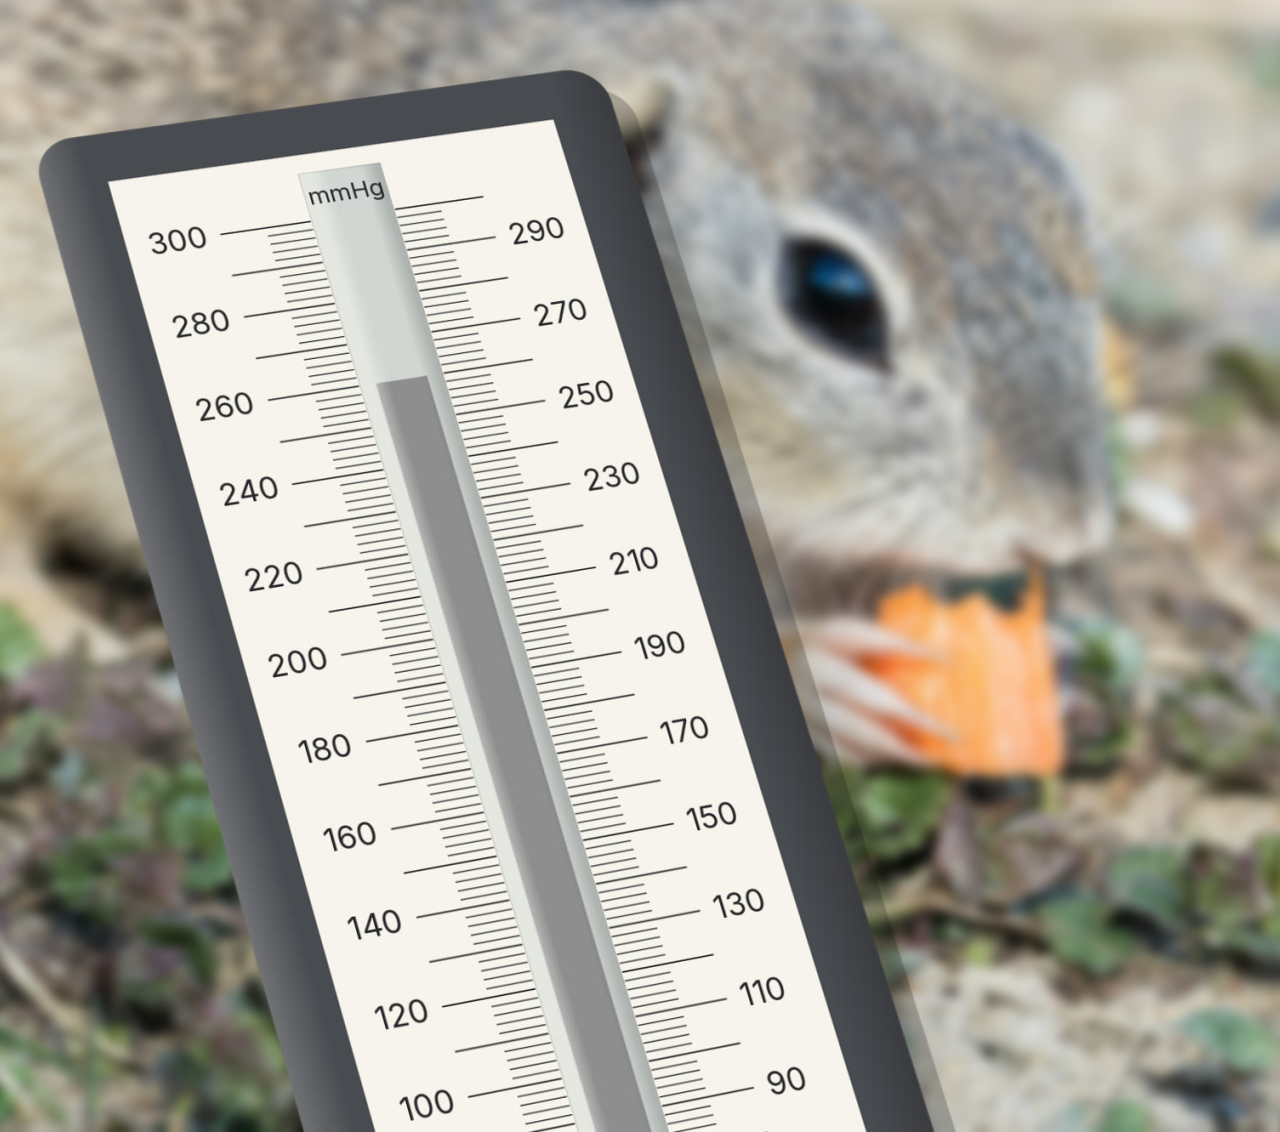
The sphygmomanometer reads 260; mmHg
